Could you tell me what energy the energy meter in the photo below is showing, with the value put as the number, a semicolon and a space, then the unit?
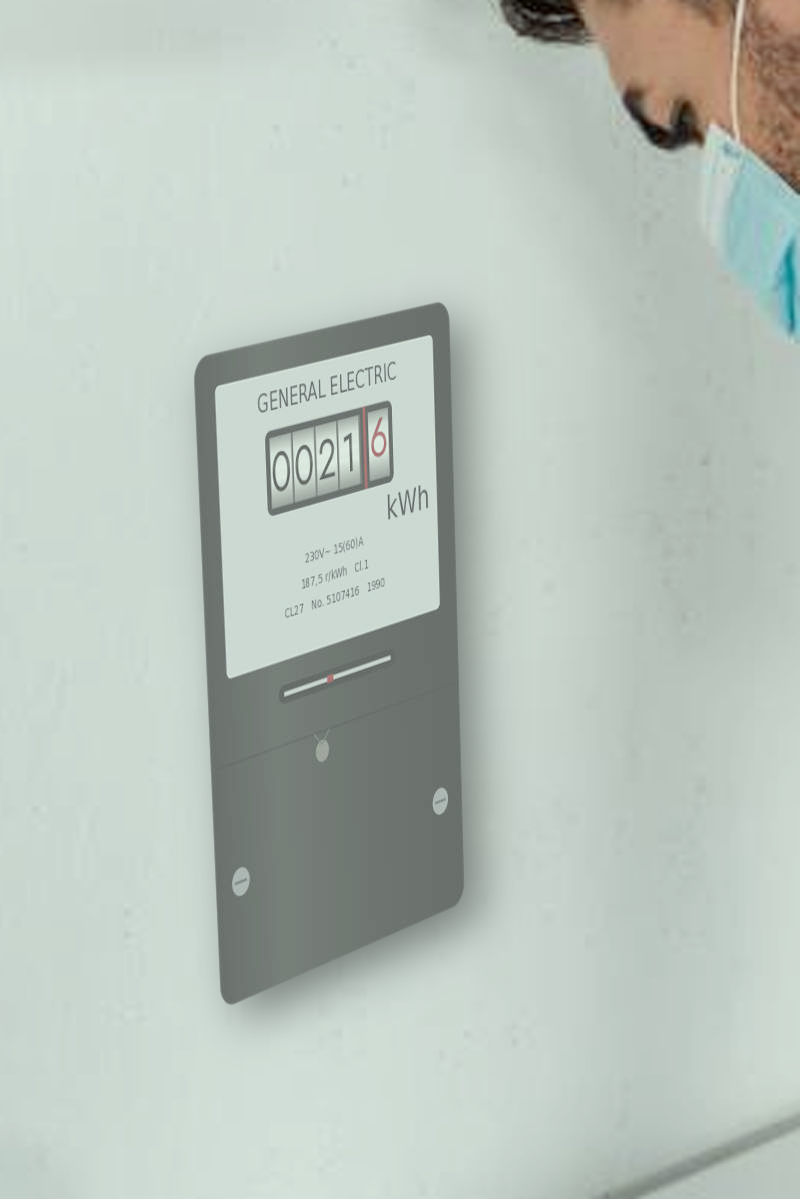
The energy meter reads 21.6; kWh
